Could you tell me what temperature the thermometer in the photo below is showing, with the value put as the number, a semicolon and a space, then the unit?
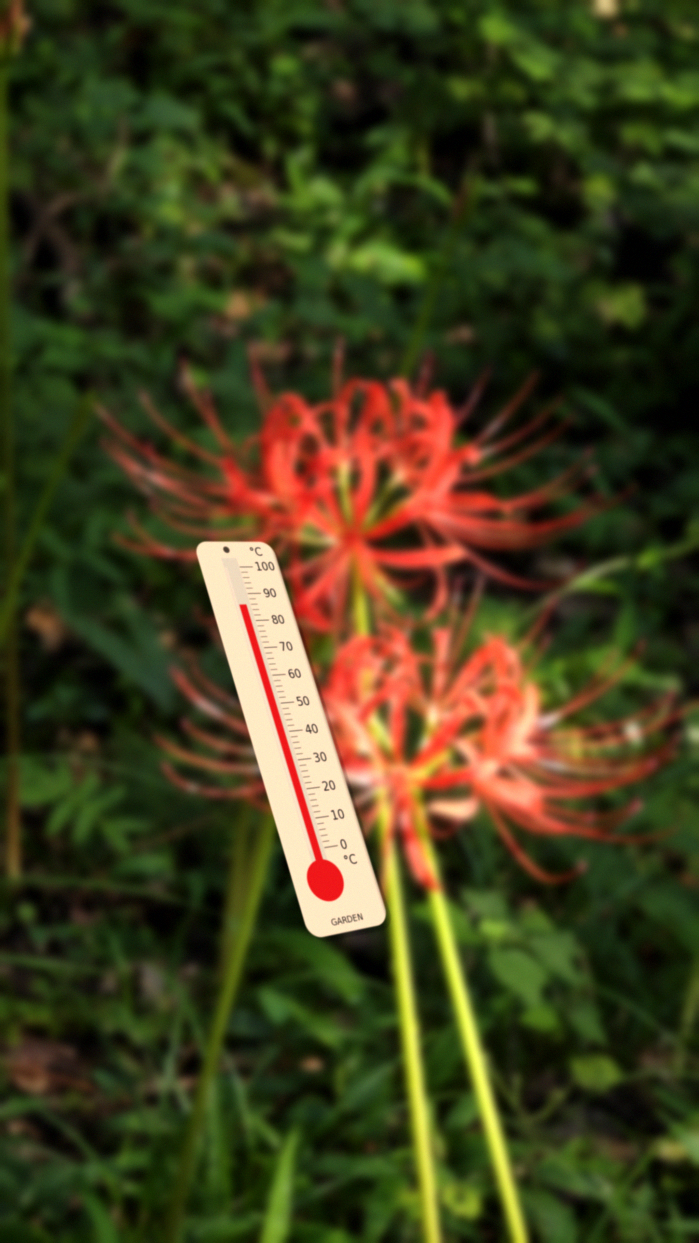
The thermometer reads 86; °C
